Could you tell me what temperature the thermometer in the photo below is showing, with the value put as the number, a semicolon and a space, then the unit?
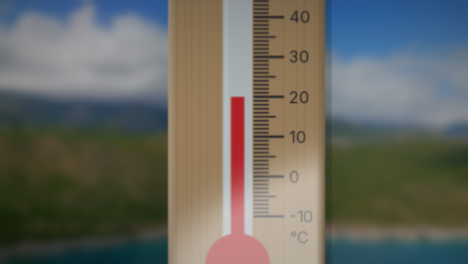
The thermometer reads 20; °C
